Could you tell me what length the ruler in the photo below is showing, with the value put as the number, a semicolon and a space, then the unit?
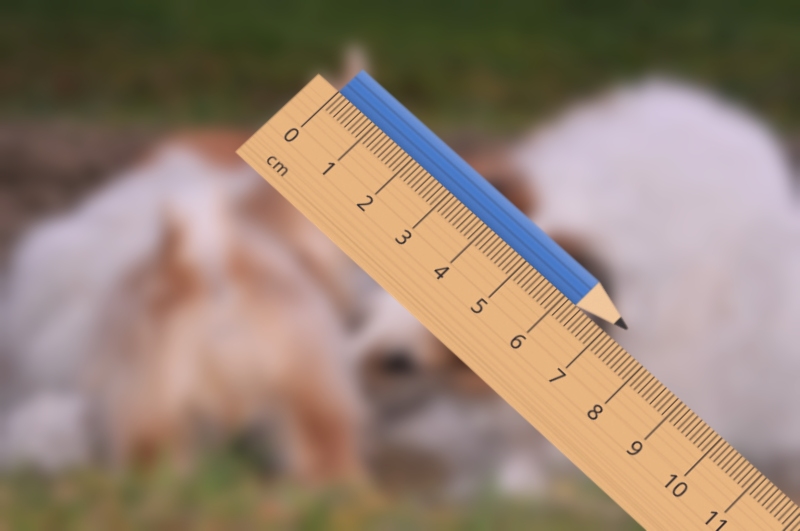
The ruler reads 7.3; cm
